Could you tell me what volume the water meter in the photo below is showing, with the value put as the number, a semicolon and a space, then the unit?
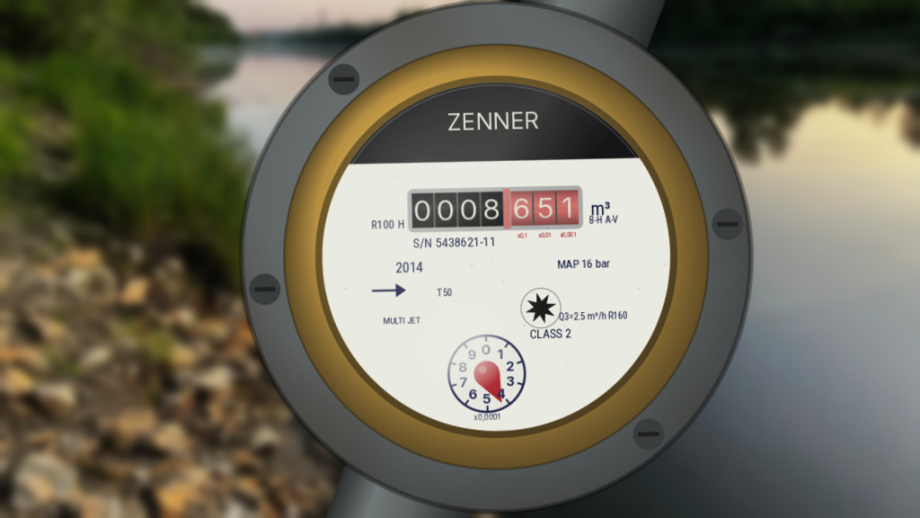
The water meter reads 8.6514; m³
